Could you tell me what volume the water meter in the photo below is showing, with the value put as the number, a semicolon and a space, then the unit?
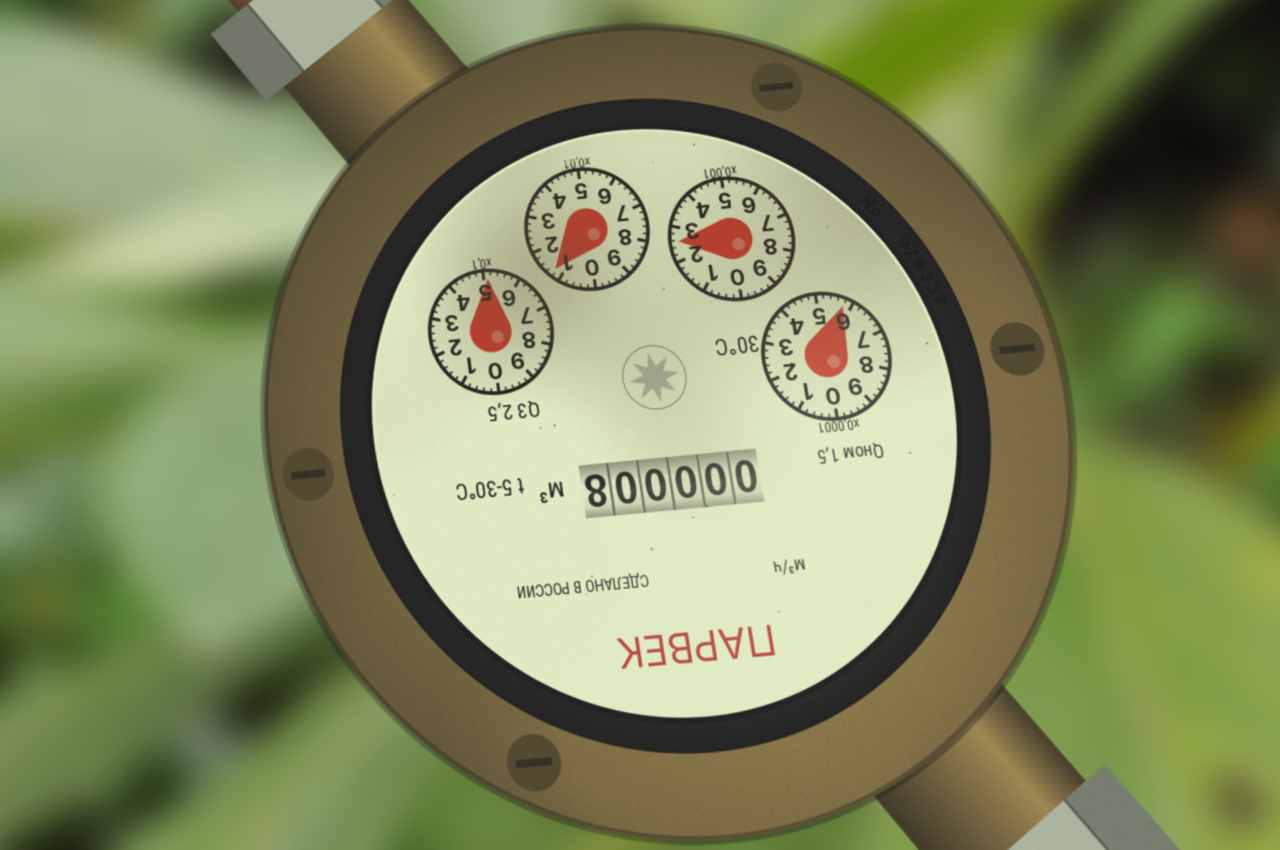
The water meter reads 8.5125; m³
